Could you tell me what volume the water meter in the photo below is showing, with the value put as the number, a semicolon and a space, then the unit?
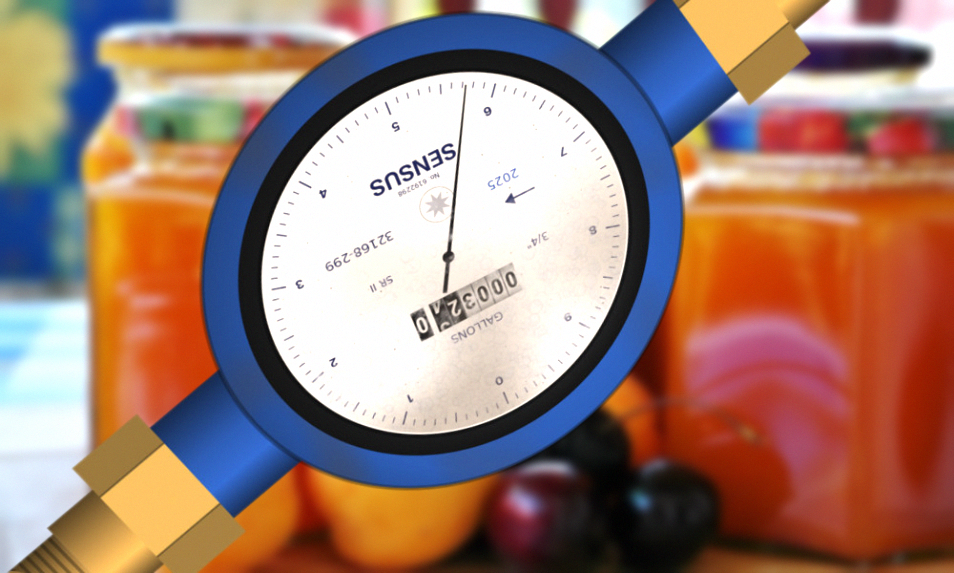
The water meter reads 3235.7; gal
